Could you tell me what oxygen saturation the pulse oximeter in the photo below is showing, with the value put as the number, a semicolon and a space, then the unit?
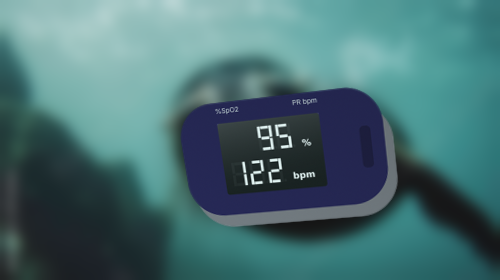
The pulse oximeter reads 95; %
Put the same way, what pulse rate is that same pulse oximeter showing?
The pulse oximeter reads 122; bpm
